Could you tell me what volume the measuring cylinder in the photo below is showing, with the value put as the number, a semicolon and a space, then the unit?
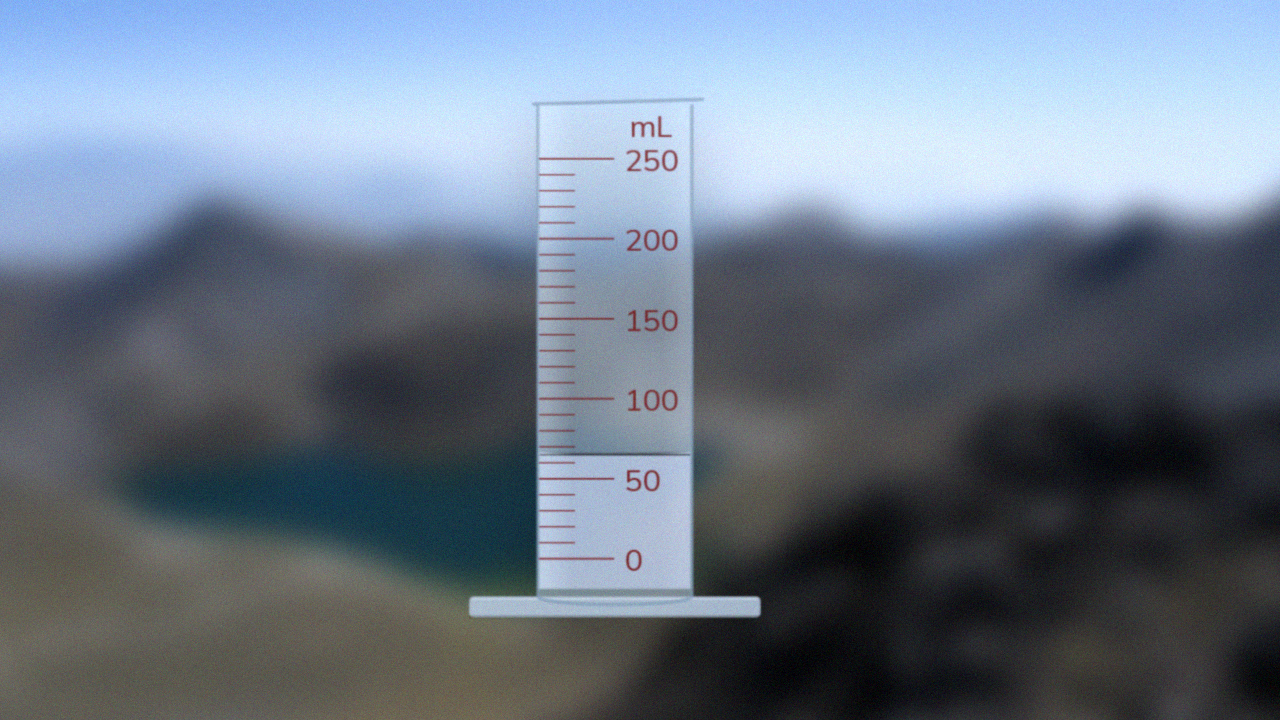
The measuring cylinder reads 65; mL
